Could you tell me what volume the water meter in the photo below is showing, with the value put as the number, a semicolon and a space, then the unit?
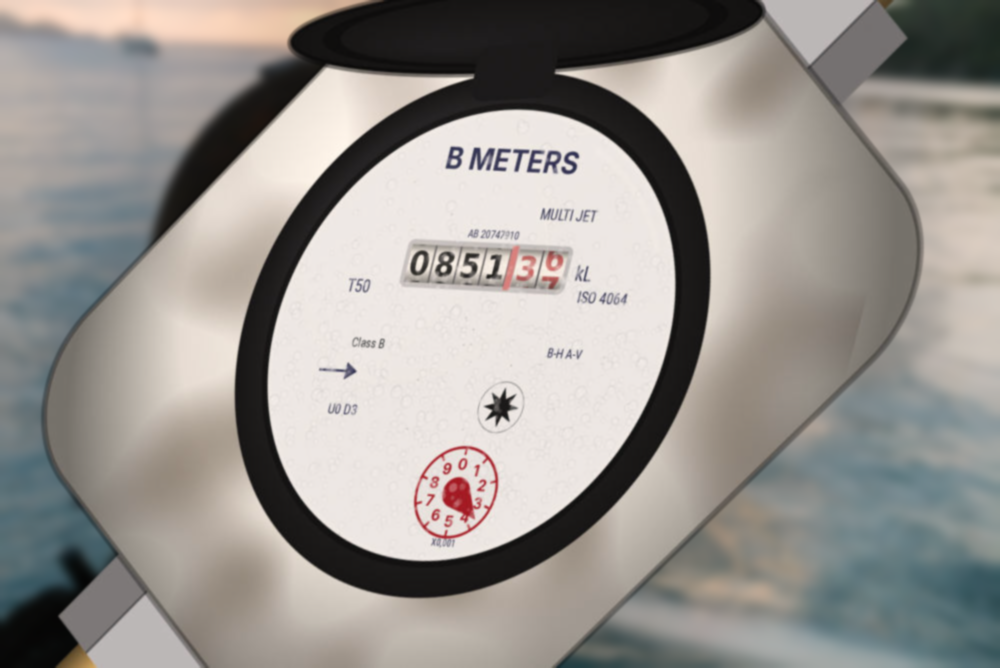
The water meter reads 851.363; kL
